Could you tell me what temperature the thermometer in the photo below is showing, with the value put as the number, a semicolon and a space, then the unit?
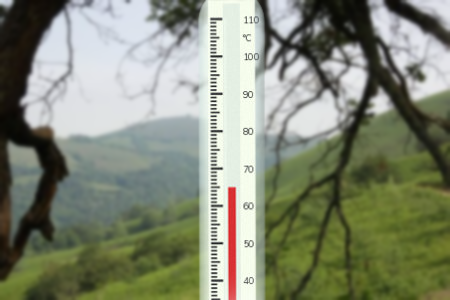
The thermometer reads 65; °C
